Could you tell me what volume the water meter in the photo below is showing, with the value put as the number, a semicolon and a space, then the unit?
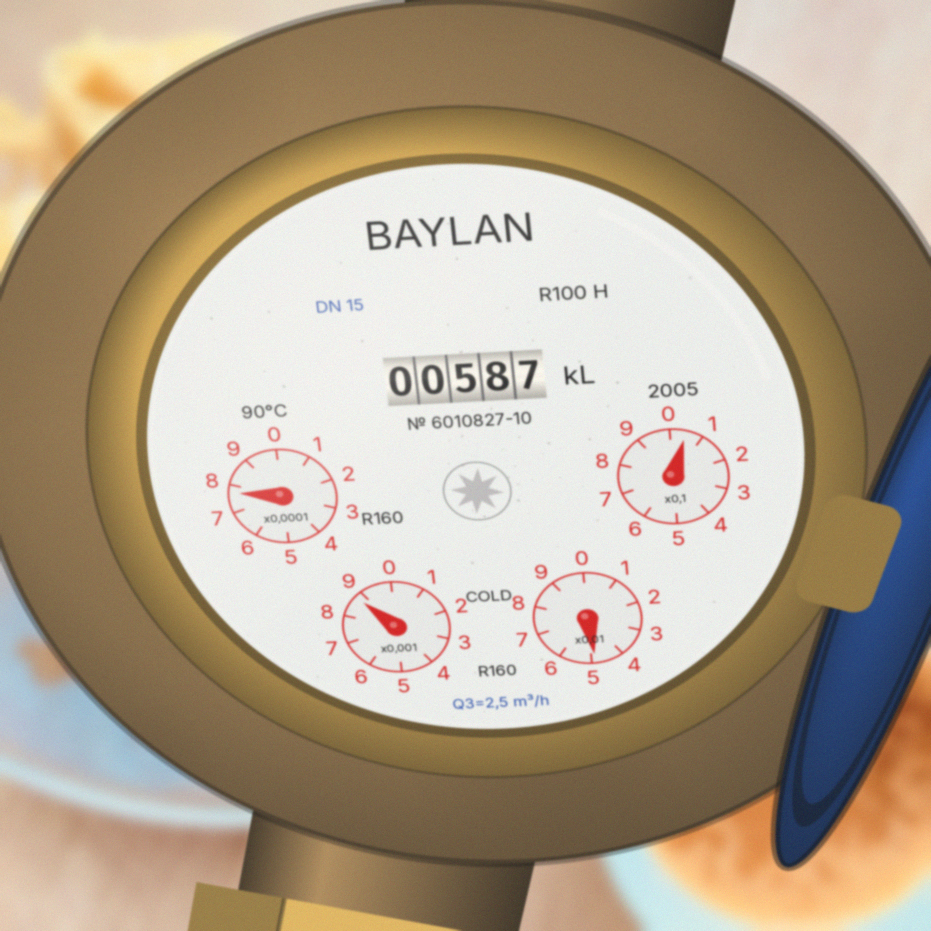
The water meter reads 587.0487; kL
